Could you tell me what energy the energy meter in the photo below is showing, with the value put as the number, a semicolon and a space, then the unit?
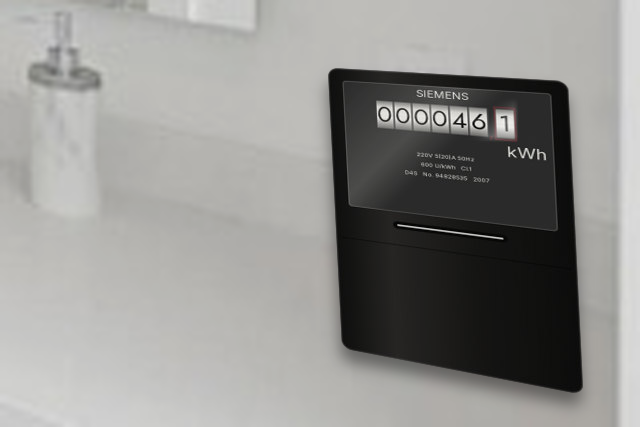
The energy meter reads 46.1; kWh
